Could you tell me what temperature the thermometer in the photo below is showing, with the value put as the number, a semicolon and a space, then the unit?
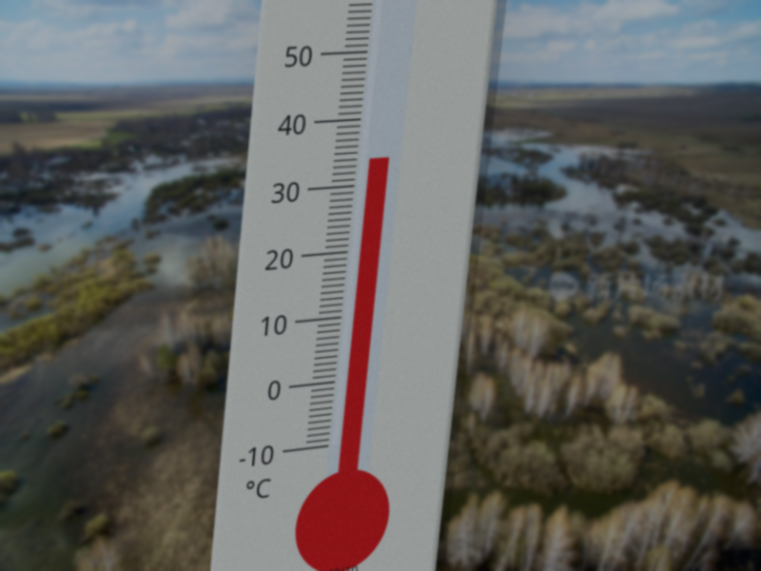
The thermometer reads 34; °C
